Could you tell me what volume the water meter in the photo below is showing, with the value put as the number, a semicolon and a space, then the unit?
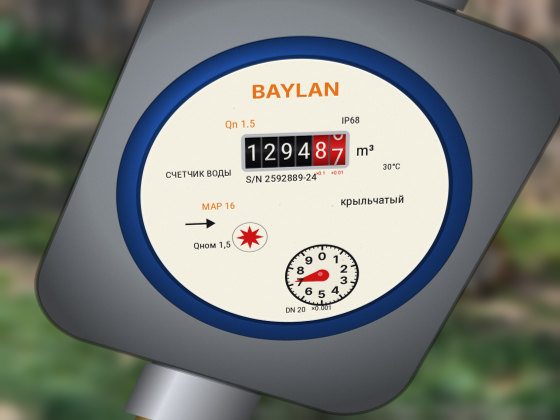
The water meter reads 1294.867; m³
